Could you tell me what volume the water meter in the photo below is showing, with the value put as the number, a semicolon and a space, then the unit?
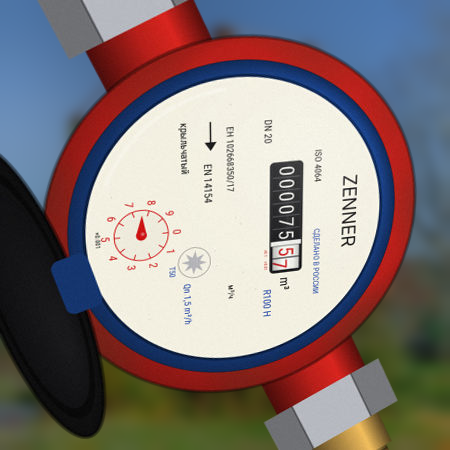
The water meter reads 75.567; m³
